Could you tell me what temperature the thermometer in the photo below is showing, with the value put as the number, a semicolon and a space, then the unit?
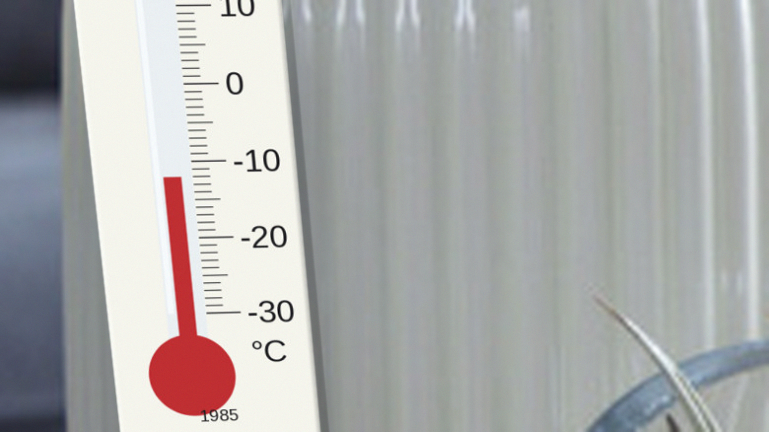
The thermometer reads -12; °C
